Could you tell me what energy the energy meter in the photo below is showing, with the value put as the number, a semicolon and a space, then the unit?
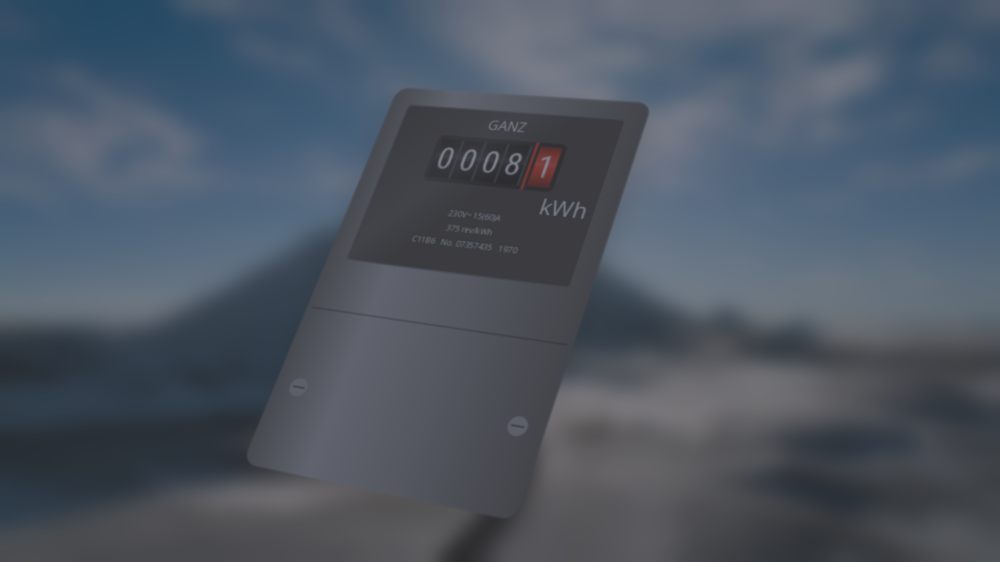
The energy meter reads 8.1; kWh
